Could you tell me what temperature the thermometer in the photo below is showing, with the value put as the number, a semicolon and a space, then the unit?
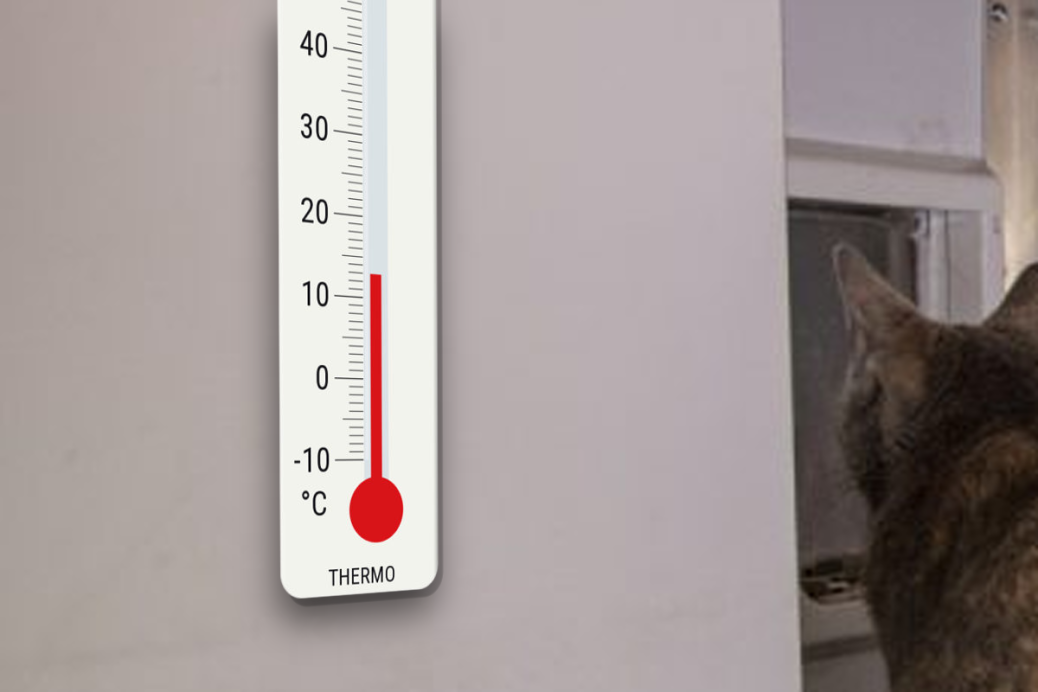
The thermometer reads 13; °C
